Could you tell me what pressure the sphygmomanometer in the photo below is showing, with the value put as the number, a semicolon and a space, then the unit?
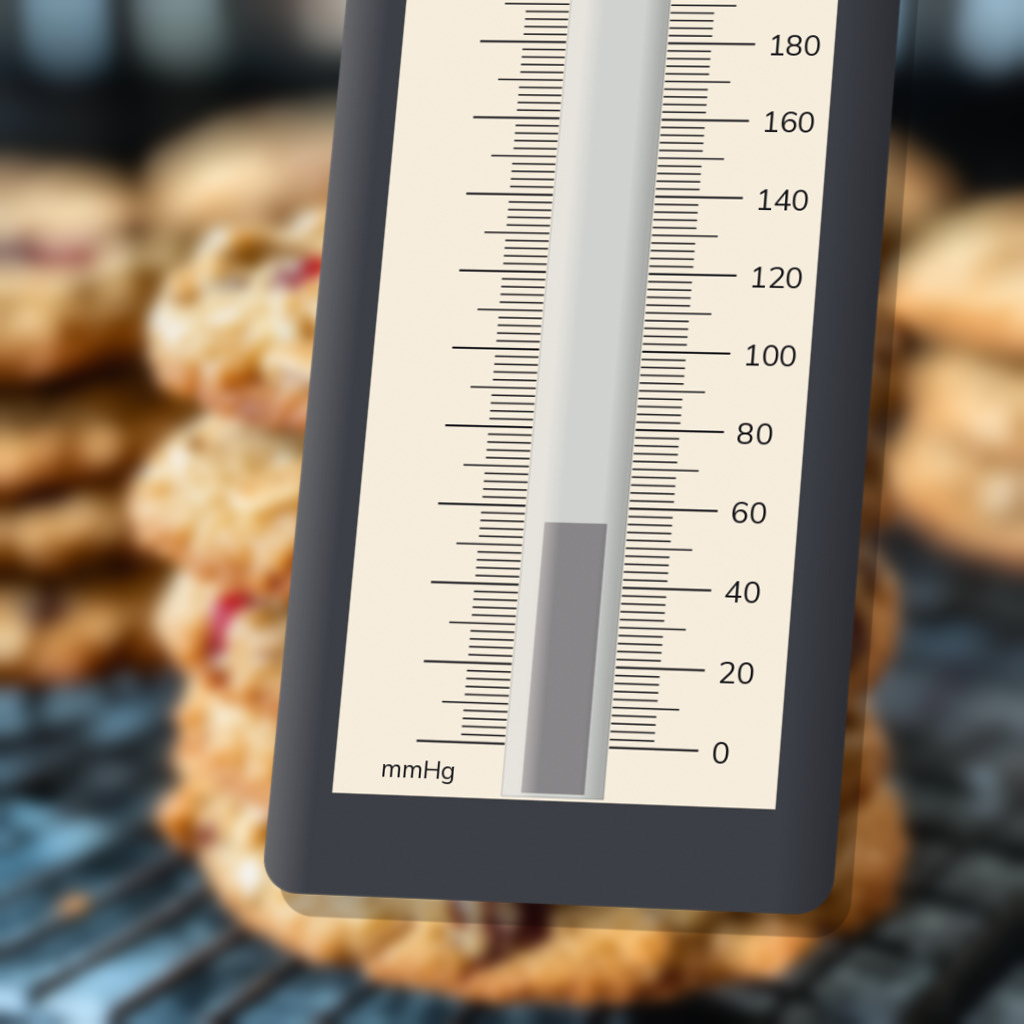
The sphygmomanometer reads 56; mmHg
